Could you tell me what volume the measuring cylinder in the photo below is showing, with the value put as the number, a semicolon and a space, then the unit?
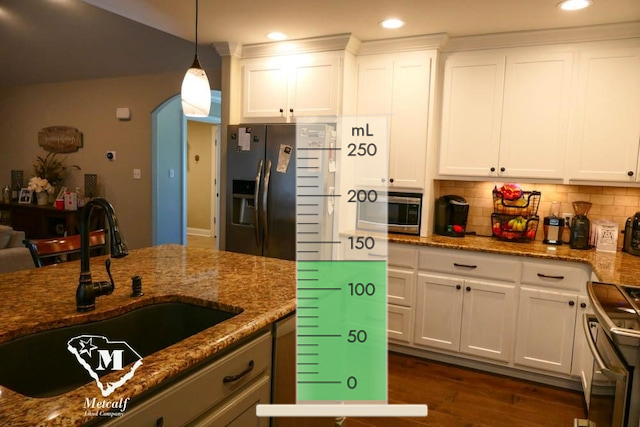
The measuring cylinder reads 130; mL
